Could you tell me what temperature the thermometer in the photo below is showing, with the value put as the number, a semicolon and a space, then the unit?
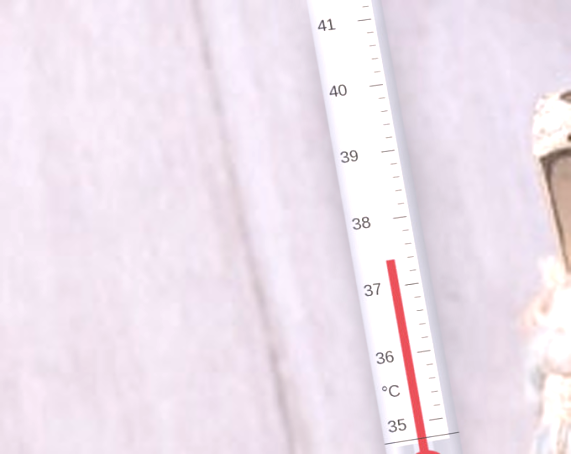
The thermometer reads 37.4; °C
